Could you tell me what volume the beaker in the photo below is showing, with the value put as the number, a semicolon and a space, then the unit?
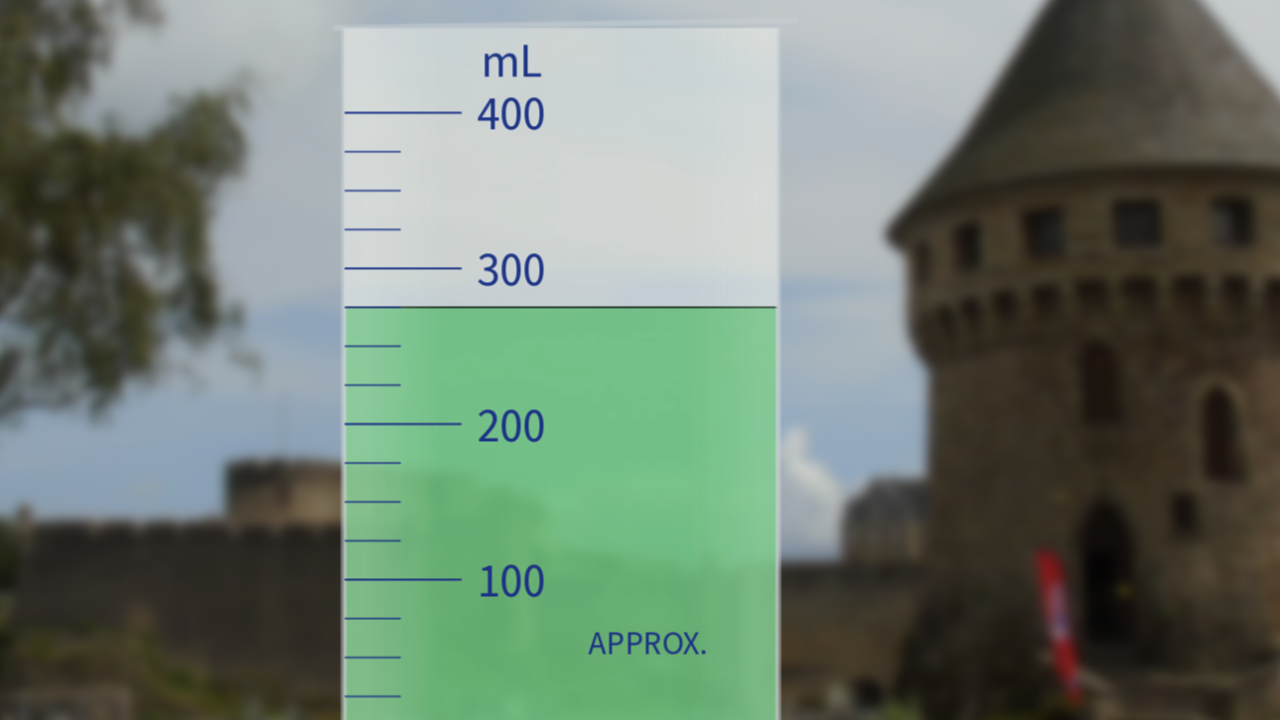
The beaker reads 275; mL
